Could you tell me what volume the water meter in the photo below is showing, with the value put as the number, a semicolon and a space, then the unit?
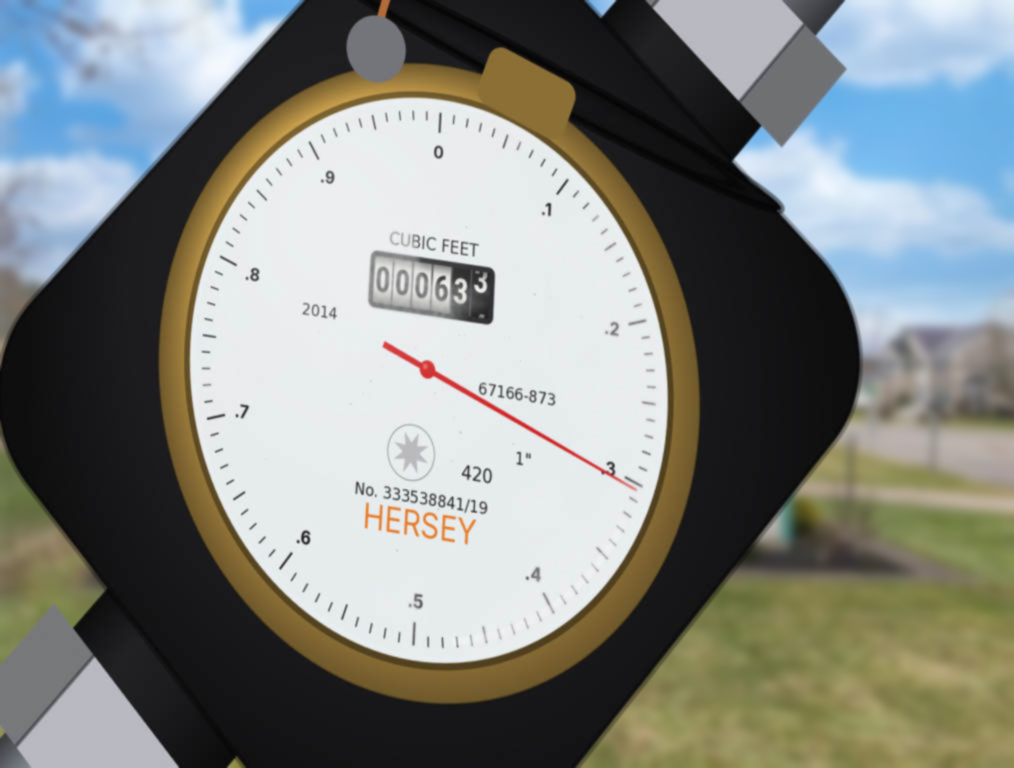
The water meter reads 633.30; ft³
